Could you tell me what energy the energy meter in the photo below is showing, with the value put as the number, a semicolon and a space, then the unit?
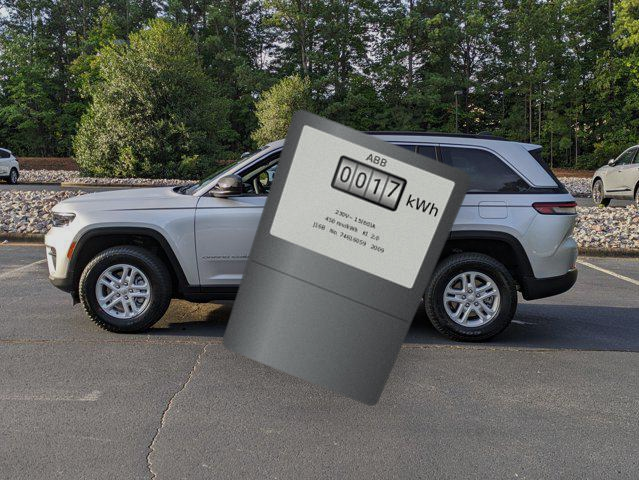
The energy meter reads 17; kWh
